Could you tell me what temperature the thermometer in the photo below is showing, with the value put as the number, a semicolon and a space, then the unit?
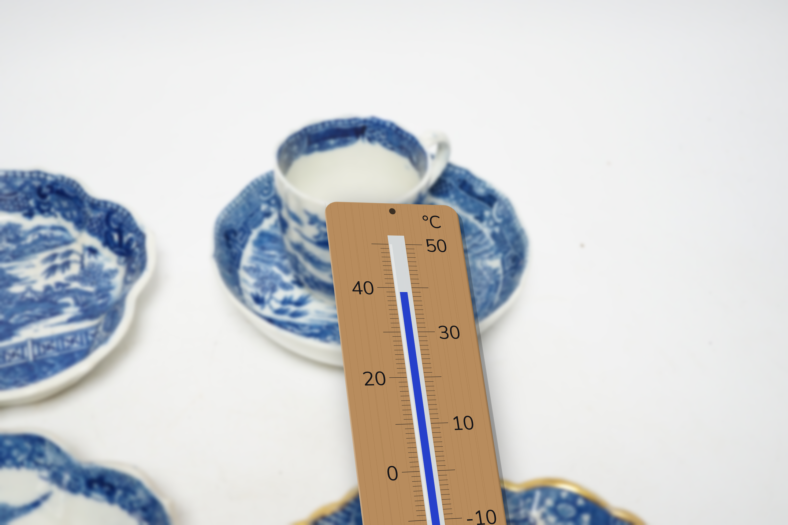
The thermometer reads 39; °C
